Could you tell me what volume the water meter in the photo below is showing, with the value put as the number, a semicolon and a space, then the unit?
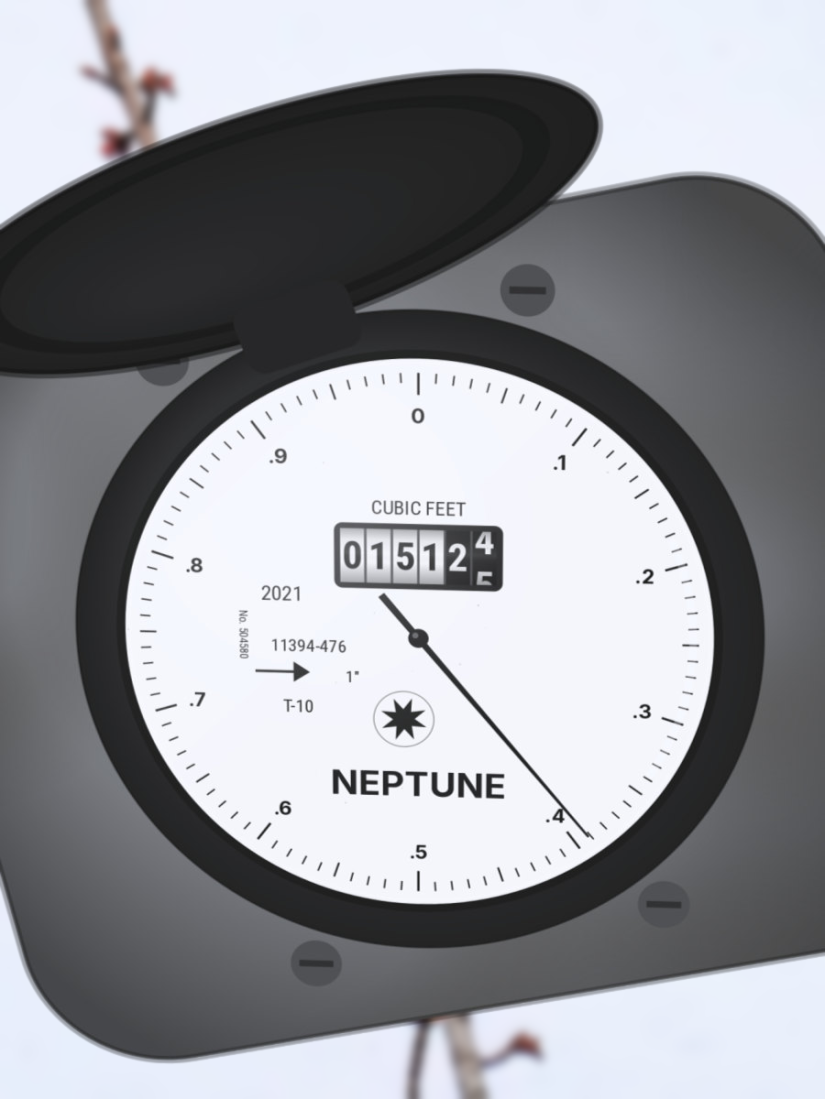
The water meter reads 15124.39; ft³
